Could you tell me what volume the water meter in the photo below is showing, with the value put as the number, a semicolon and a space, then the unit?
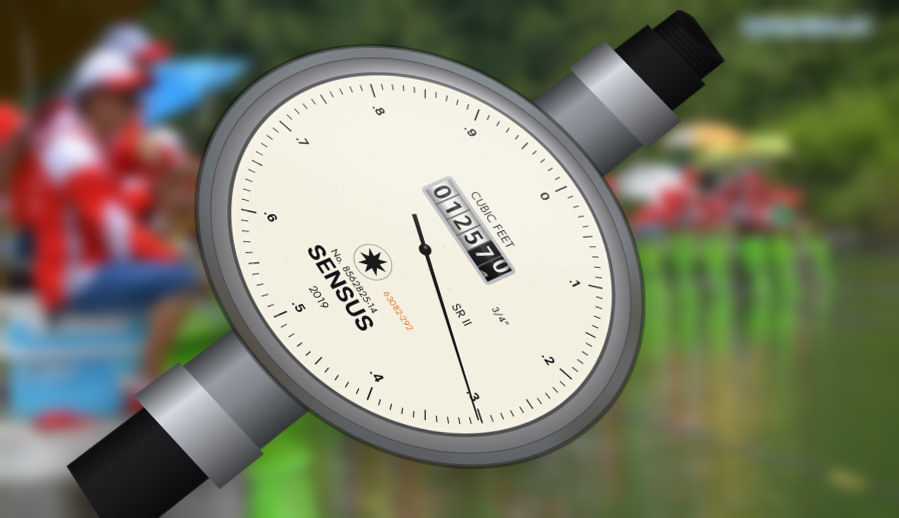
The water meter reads 12570.30; ft³
